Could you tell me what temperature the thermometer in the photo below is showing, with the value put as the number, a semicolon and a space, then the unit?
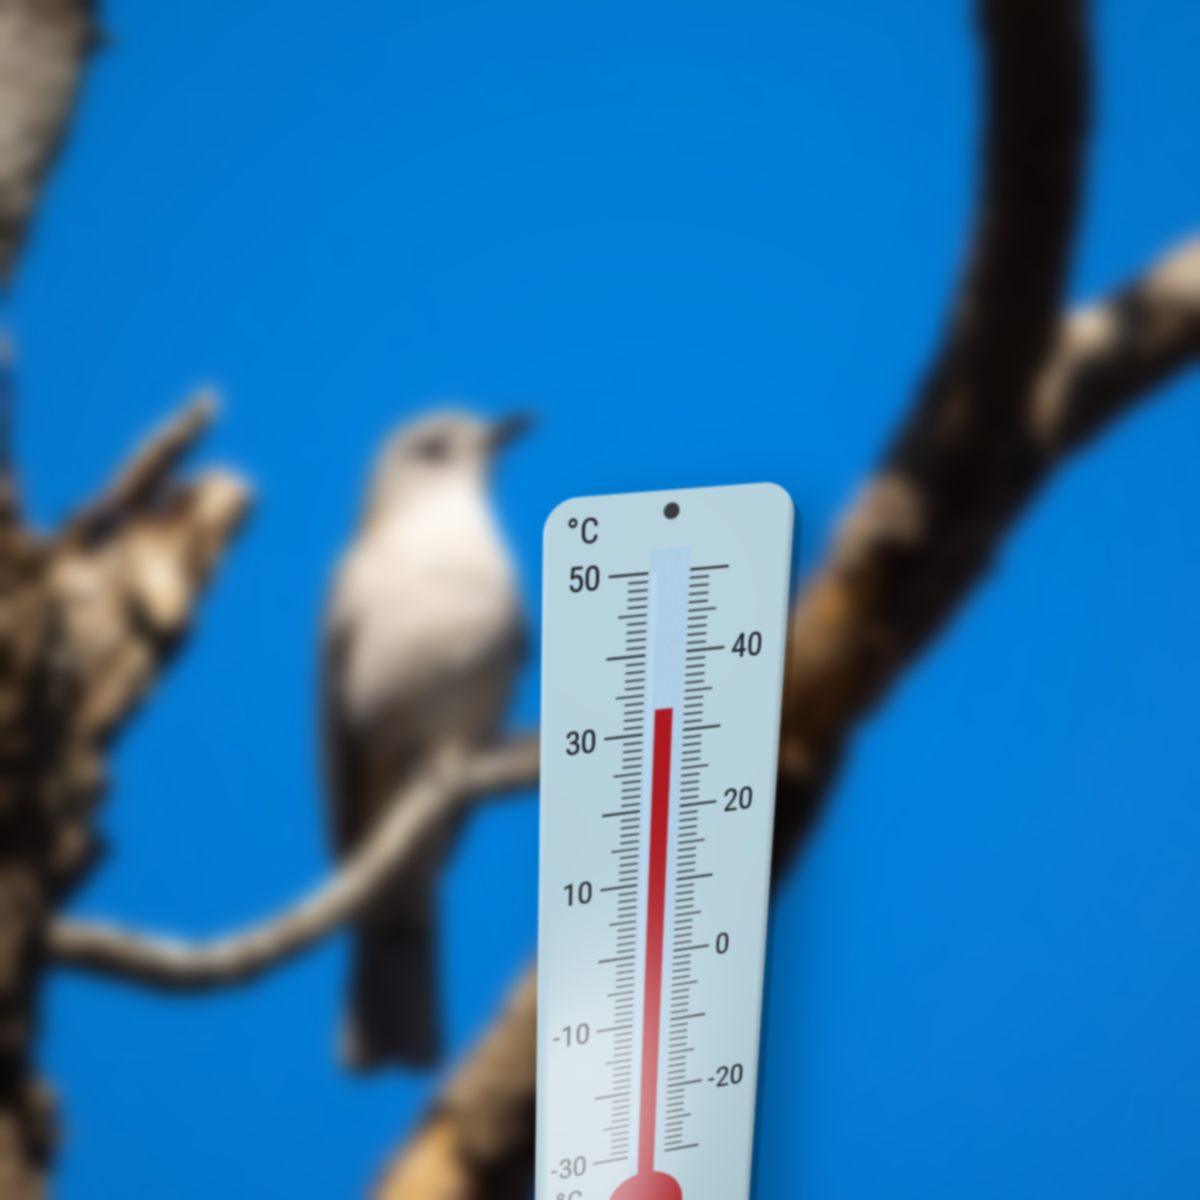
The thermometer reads 33; °C
